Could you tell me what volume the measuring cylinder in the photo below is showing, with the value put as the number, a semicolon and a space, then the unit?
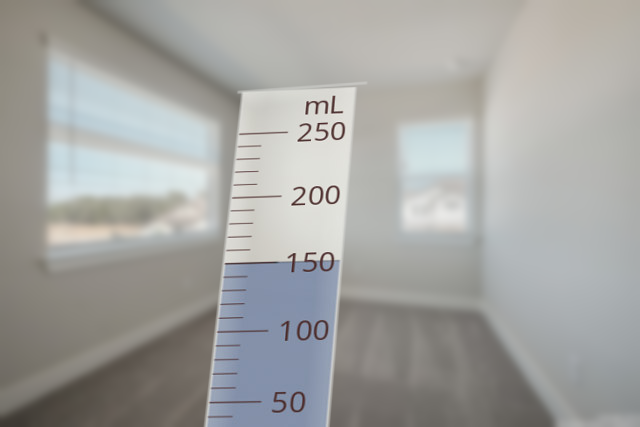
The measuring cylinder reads 150; mL
